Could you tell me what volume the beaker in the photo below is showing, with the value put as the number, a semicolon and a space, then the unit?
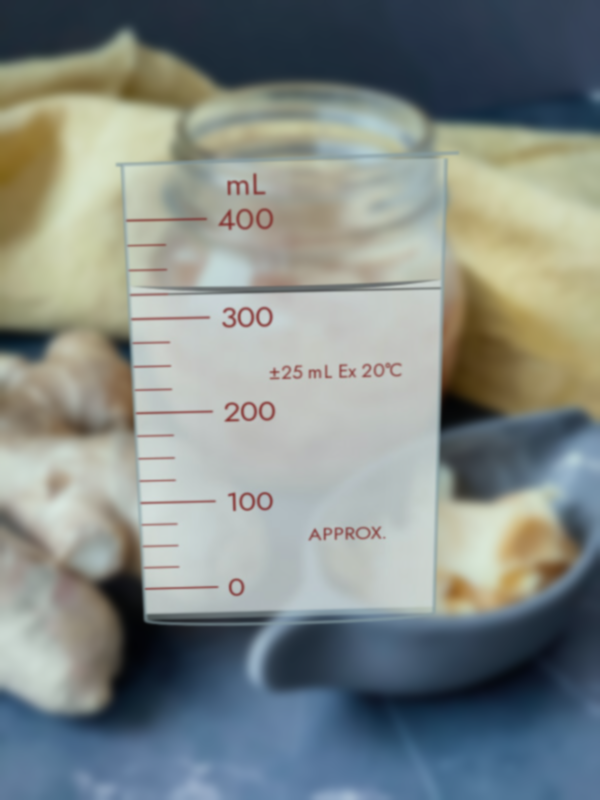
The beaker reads 325; mL
